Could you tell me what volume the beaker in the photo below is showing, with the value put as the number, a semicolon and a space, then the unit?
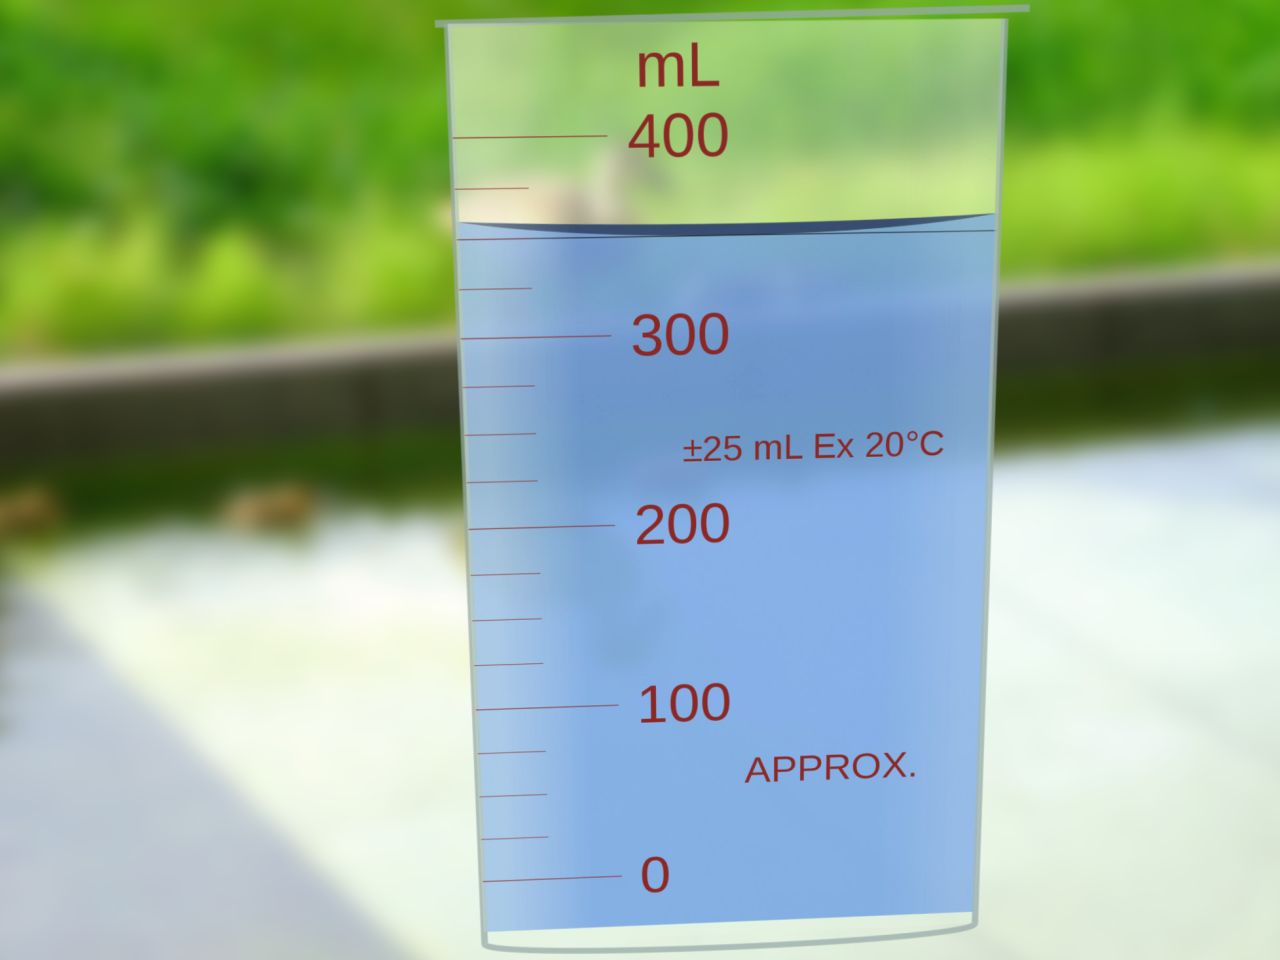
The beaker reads 350; mL
